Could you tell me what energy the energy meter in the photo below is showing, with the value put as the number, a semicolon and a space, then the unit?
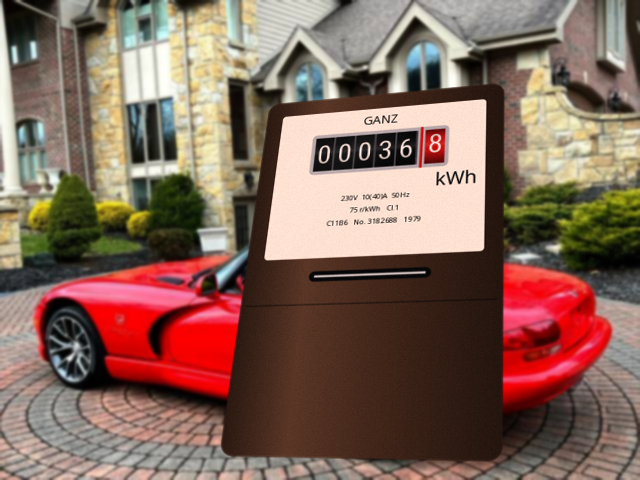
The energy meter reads 36.8; kWh
